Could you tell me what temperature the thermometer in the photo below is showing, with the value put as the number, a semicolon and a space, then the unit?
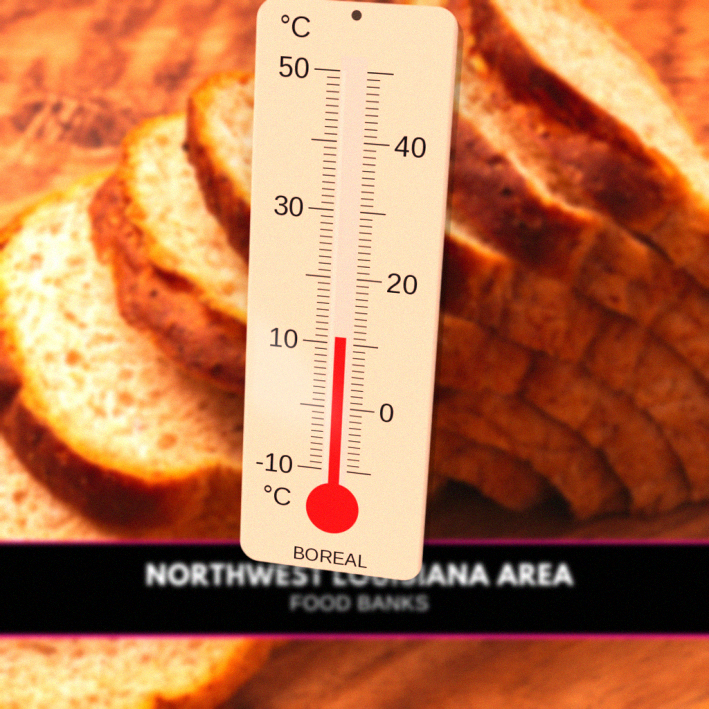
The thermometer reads 11; °C
